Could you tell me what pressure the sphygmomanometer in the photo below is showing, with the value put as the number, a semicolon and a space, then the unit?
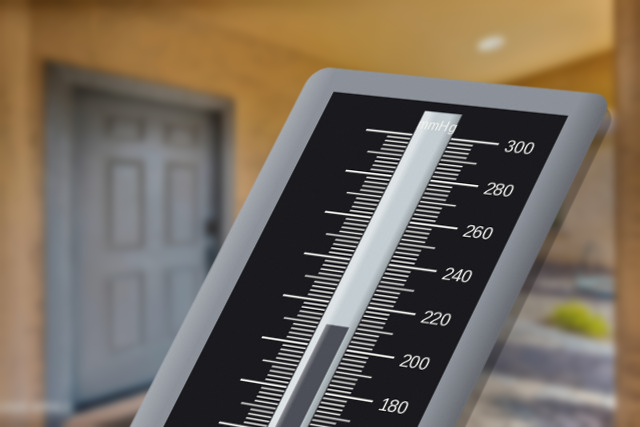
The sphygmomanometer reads 210; mmHg
